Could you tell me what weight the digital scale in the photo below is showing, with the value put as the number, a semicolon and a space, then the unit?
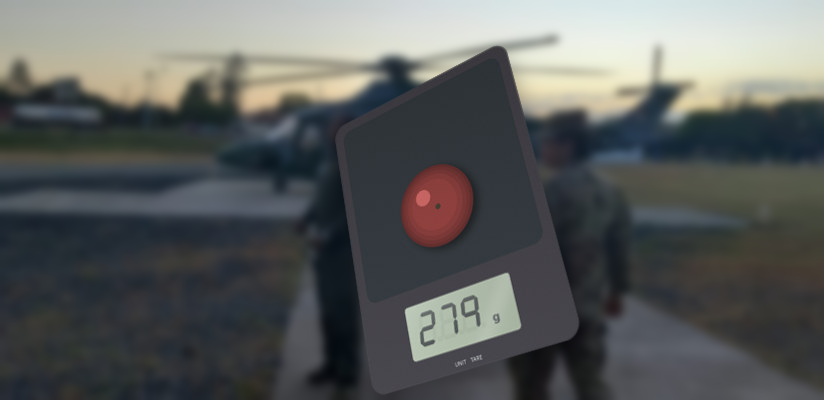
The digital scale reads 279; g
